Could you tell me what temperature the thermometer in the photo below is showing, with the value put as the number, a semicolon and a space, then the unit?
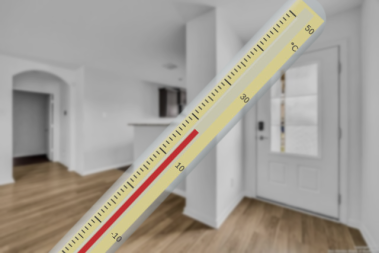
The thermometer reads 18; °C
